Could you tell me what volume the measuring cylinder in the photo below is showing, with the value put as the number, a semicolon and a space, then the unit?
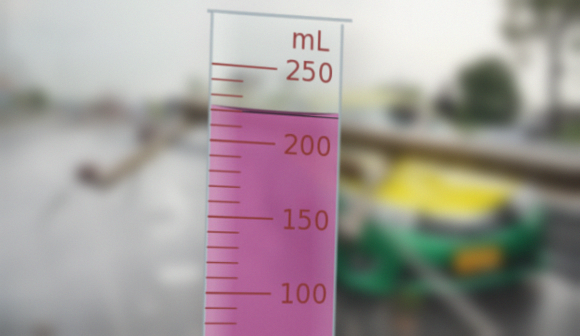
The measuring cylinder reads 220; mL
